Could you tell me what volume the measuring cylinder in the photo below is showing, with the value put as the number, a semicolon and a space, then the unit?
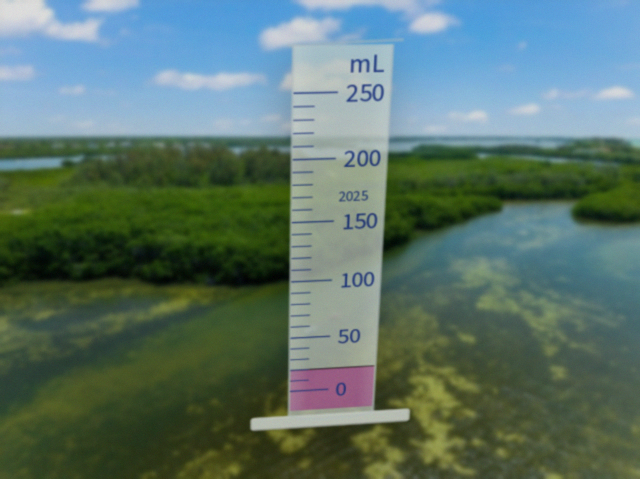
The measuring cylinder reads 20; mL
